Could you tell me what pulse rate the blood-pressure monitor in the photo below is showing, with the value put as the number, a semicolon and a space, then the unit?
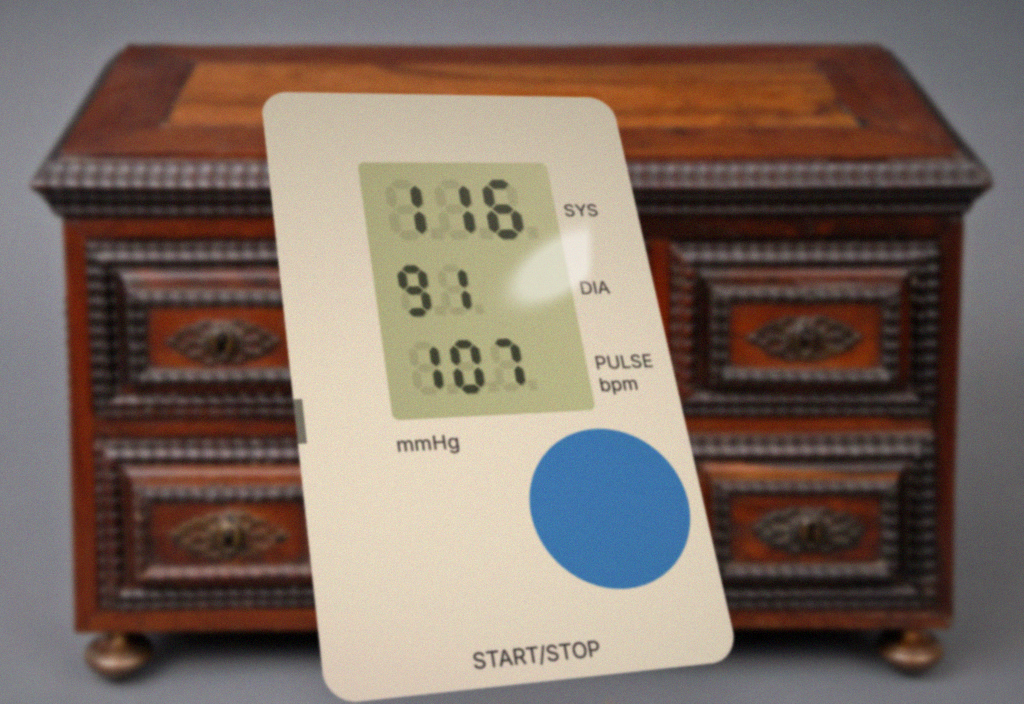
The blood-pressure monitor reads 107; bpm
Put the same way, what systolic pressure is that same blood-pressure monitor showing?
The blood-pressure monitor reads 116; mmHg
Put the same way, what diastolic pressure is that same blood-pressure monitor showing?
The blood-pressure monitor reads 91; mmHg
